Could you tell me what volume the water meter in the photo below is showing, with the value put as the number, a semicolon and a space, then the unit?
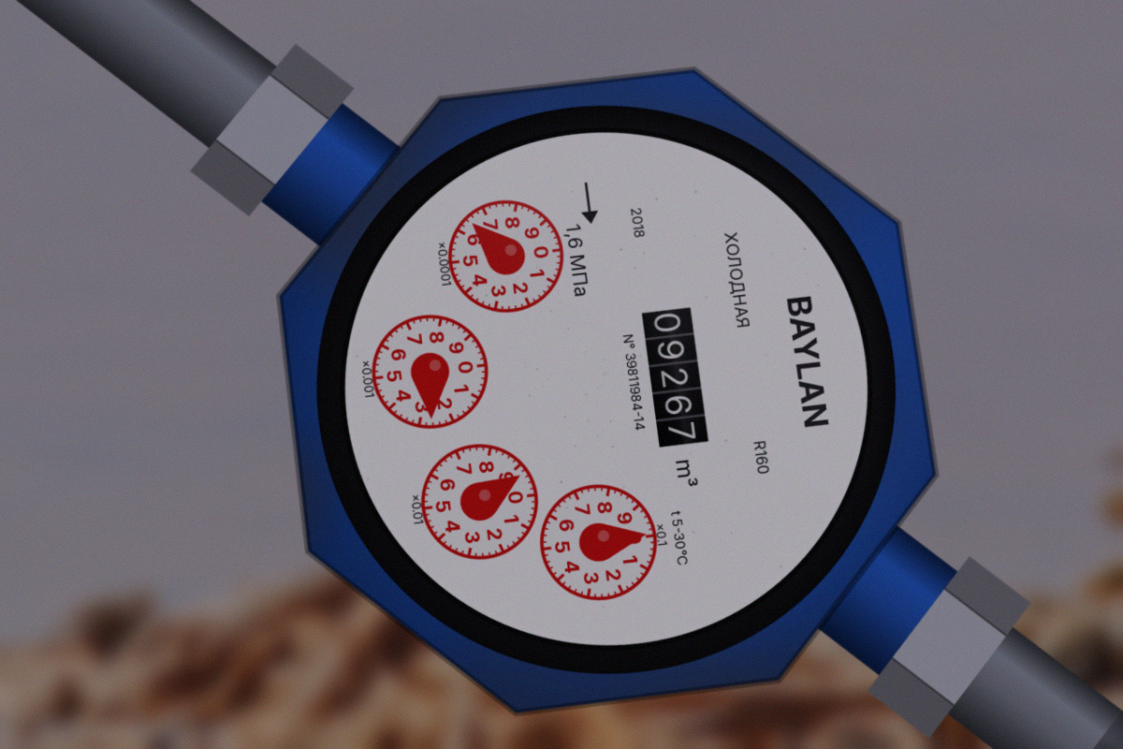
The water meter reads 9266.9926; m³
